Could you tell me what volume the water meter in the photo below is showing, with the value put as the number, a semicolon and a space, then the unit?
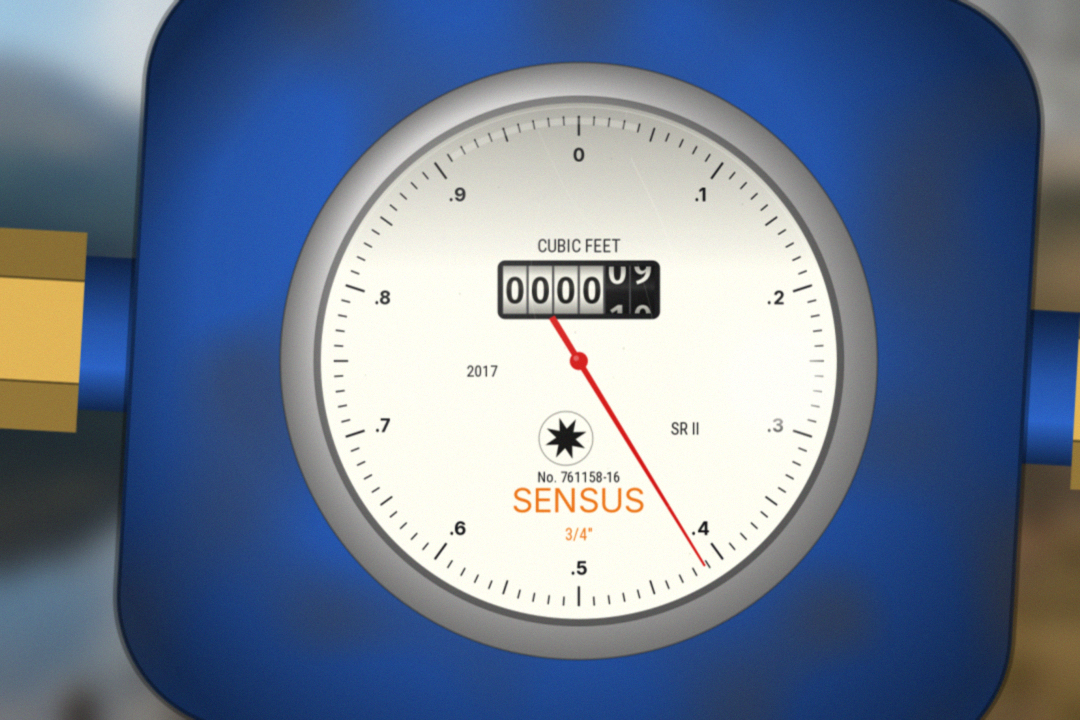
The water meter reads 9.41; ft³
